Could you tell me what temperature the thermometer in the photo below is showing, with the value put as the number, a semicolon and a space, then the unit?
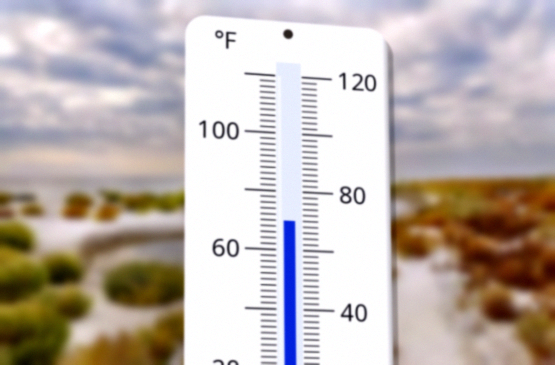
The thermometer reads 70; °F
